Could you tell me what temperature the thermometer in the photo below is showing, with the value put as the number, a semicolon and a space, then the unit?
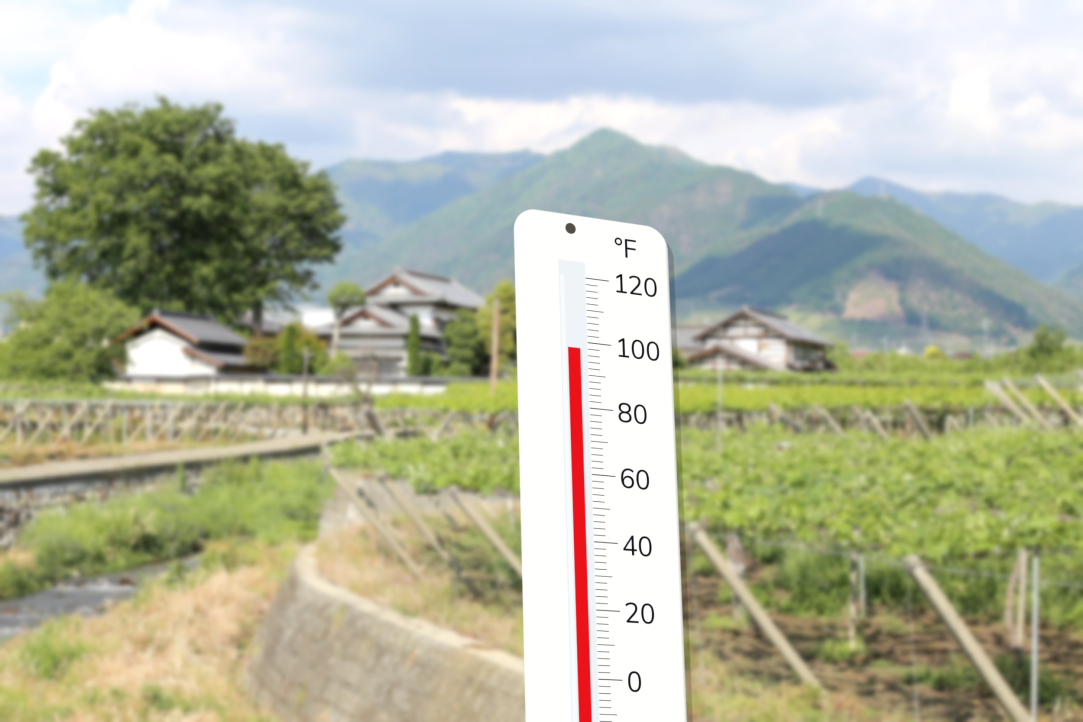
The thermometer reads 98; °F
